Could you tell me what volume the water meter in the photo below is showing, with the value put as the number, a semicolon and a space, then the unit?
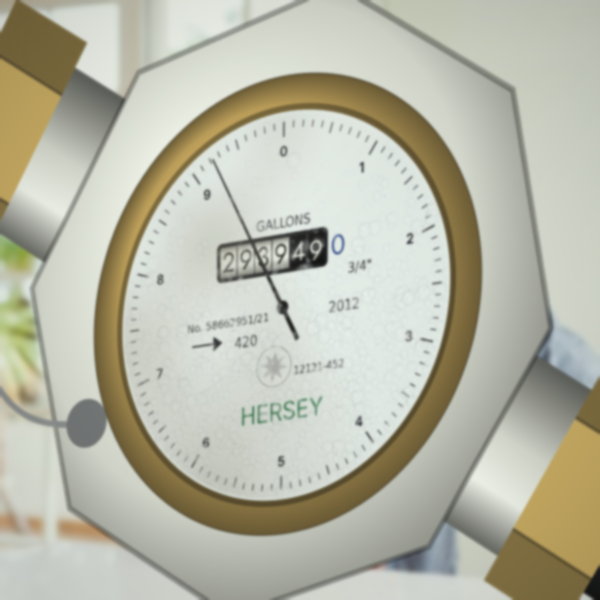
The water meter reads 2939489.2; gal
